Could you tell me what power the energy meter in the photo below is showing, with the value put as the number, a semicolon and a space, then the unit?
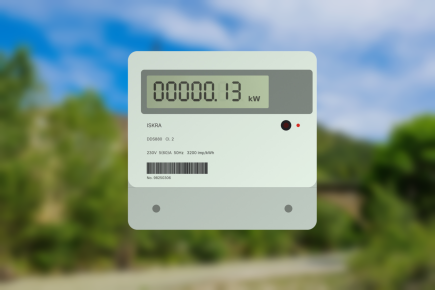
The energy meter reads 0.13; kW
